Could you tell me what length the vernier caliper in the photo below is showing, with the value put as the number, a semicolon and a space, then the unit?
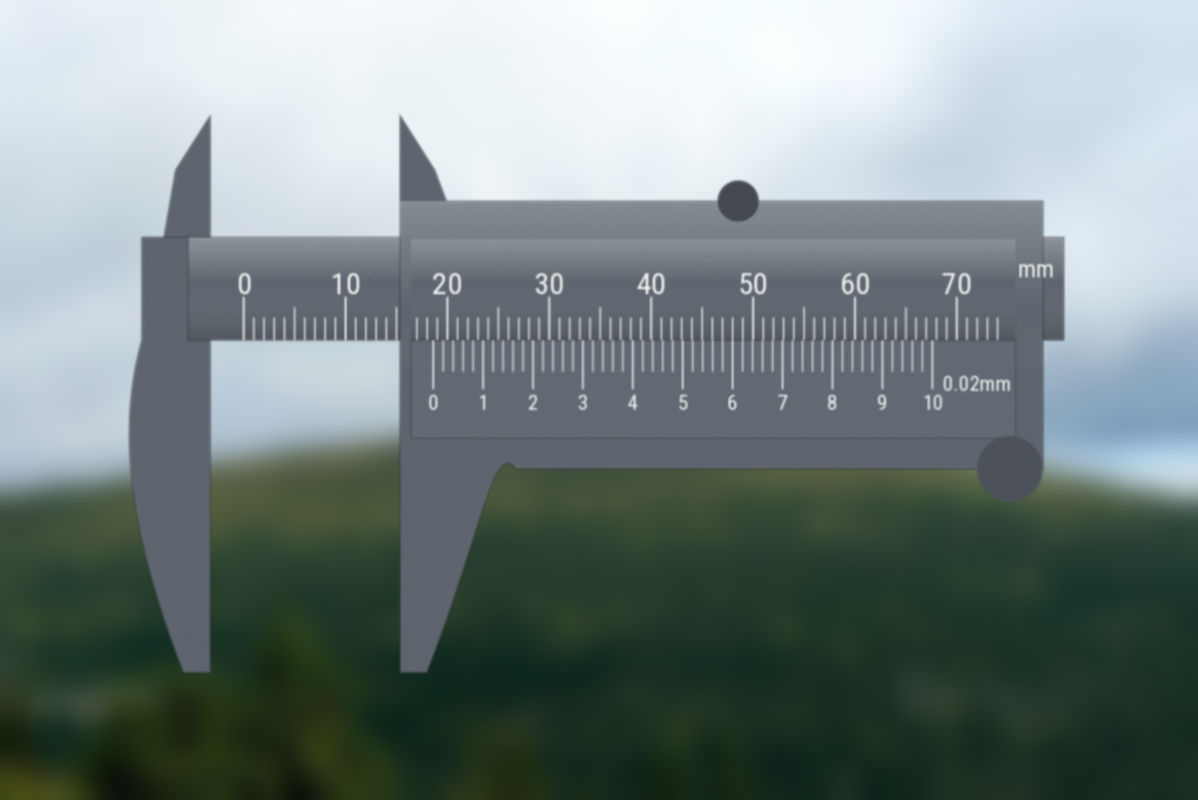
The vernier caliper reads 18.6; mm
